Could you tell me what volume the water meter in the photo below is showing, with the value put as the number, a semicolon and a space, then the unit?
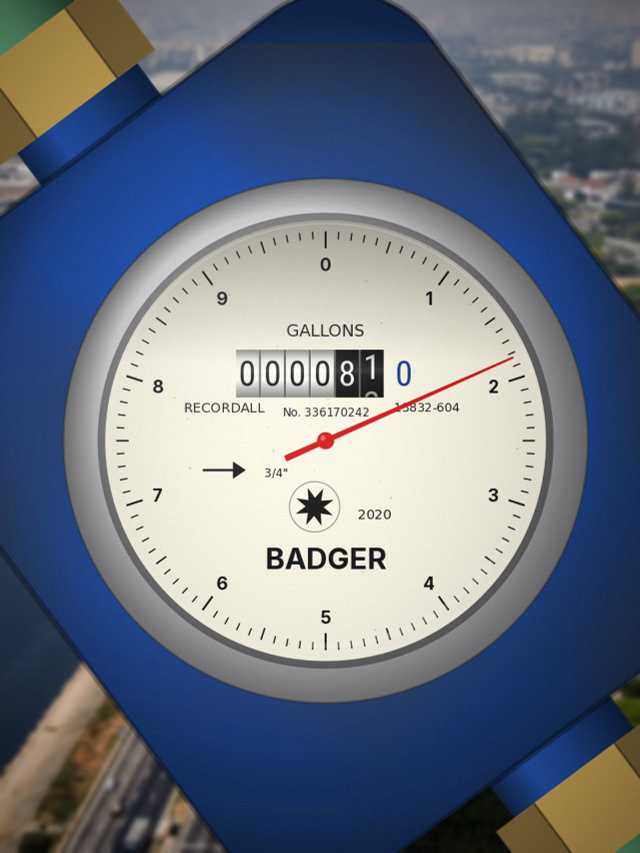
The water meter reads 811.8; gal
